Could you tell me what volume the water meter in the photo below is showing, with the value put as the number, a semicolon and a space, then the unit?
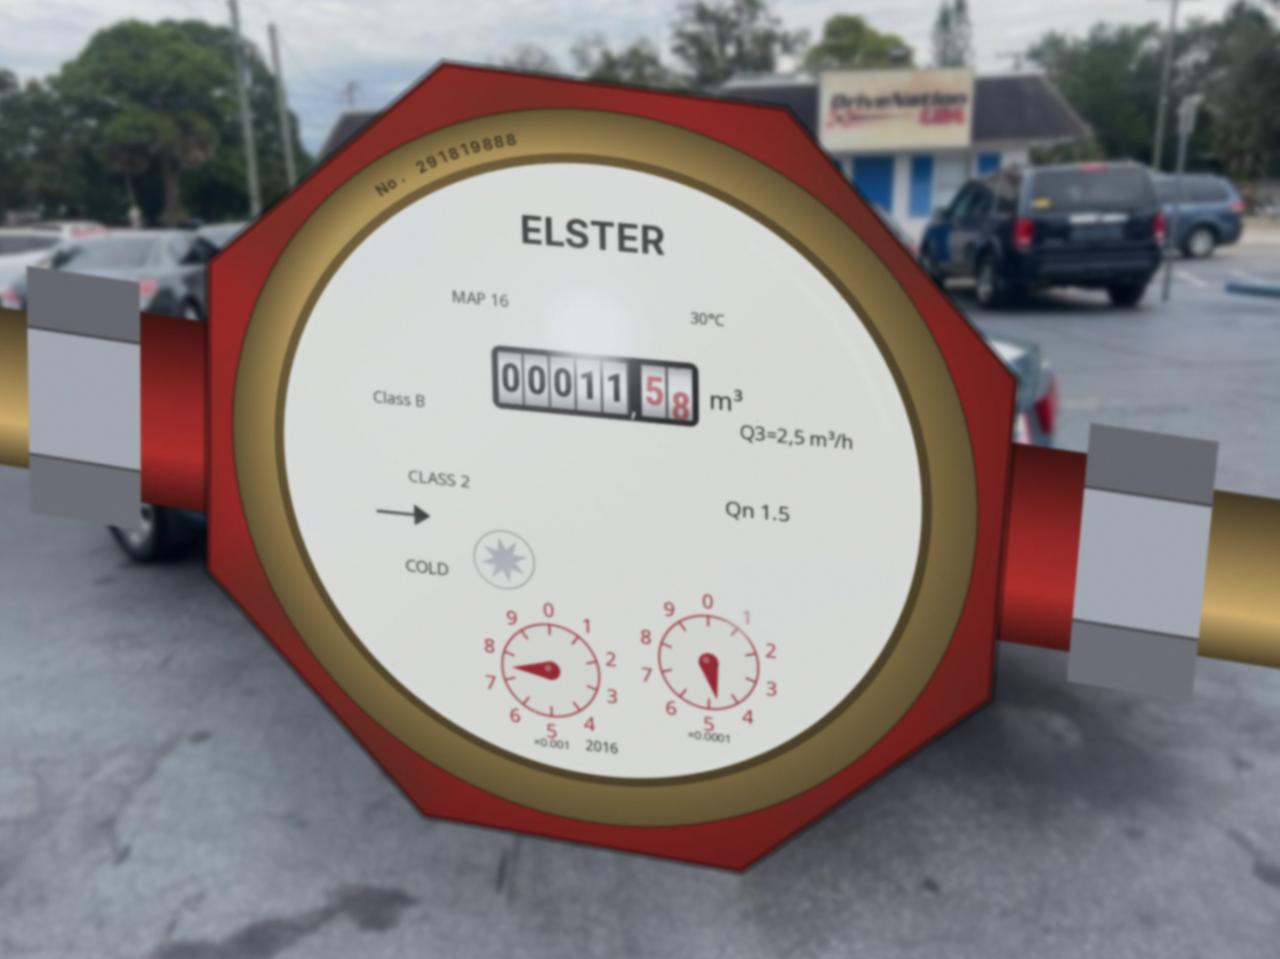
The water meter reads 11.5774; m³
